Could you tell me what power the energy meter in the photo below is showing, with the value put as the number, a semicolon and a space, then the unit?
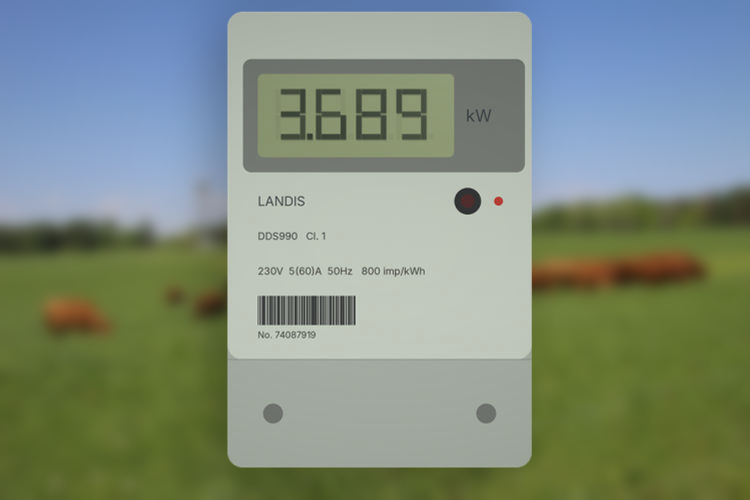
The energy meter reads 3.689; kW
